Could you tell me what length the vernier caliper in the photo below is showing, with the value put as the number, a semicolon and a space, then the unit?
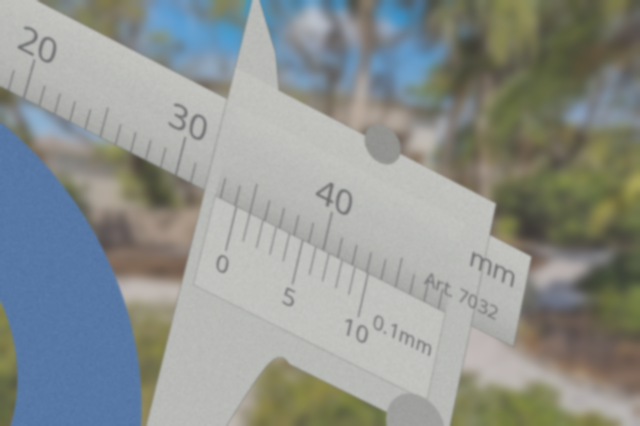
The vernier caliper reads 34.1; mm
